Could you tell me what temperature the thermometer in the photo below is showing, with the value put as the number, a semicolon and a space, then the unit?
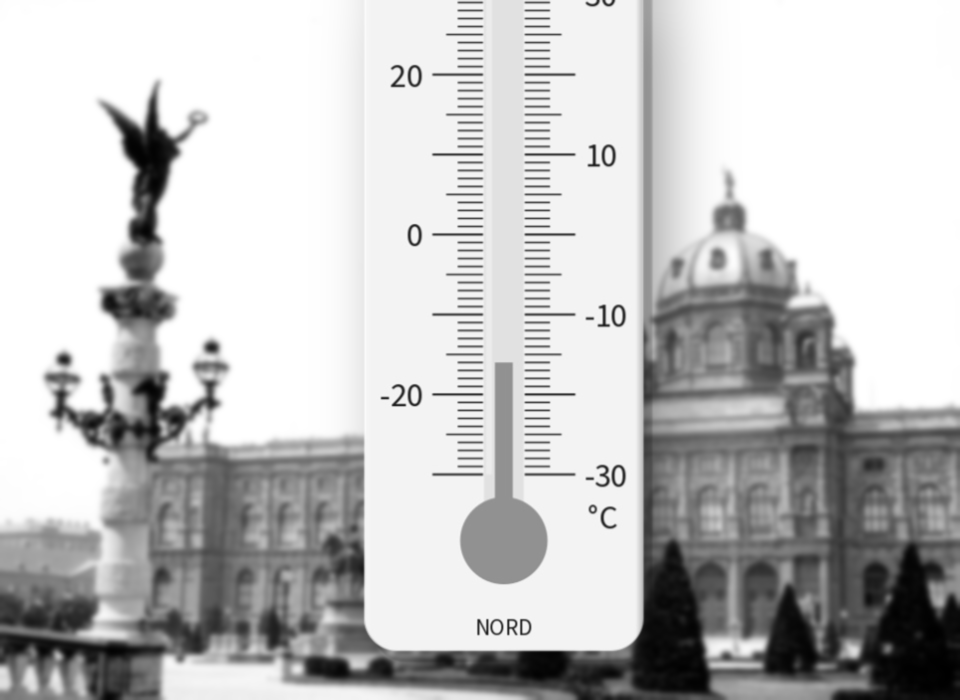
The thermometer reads -16; °C
